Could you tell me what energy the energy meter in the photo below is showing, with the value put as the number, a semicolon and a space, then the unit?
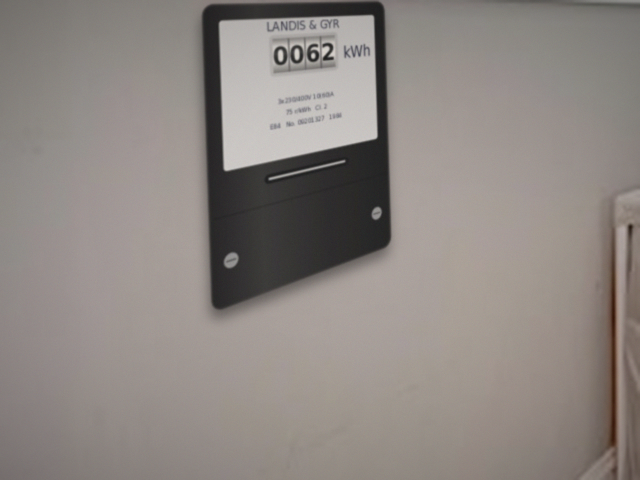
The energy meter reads 62; kWh
